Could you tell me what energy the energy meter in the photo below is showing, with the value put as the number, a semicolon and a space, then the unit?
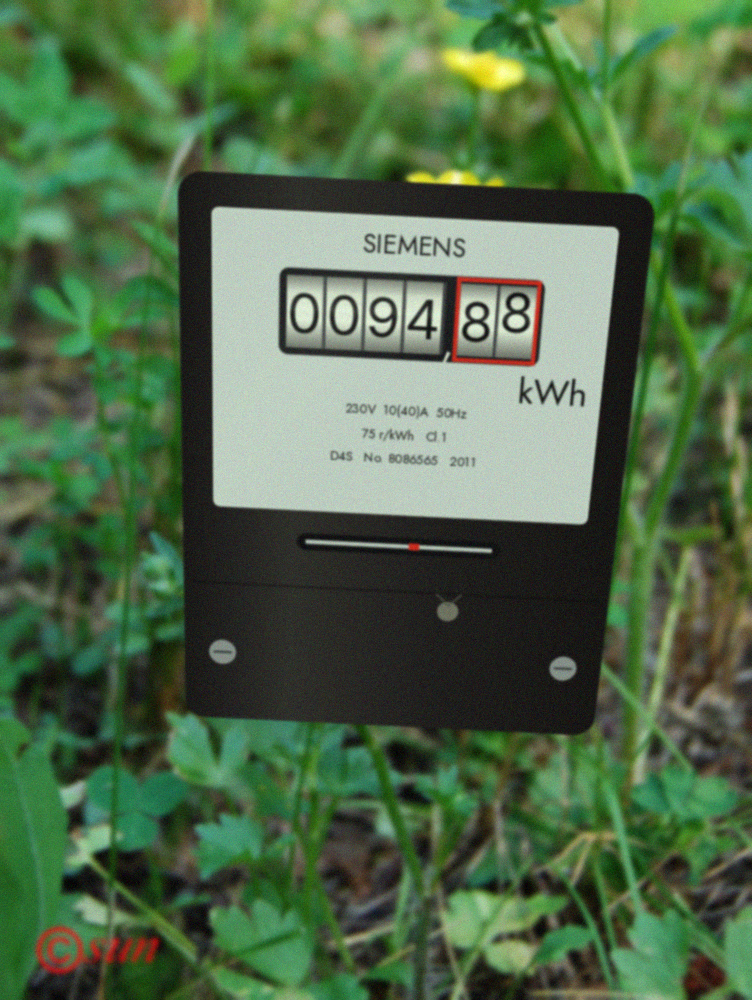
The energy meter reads 94.88; kWh
